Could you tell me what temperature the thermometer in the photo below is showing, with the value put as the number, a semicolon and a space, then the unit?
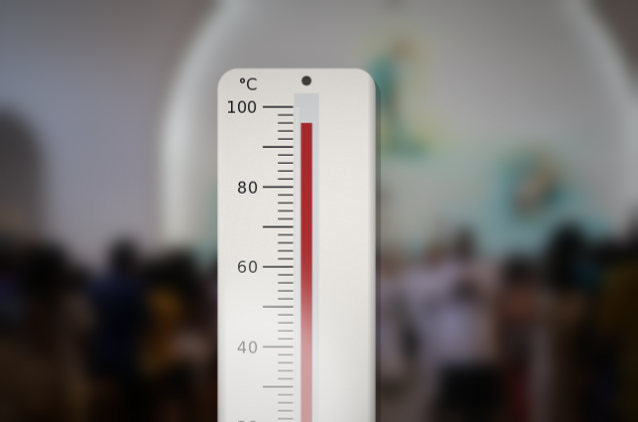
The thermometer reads 96; °C
